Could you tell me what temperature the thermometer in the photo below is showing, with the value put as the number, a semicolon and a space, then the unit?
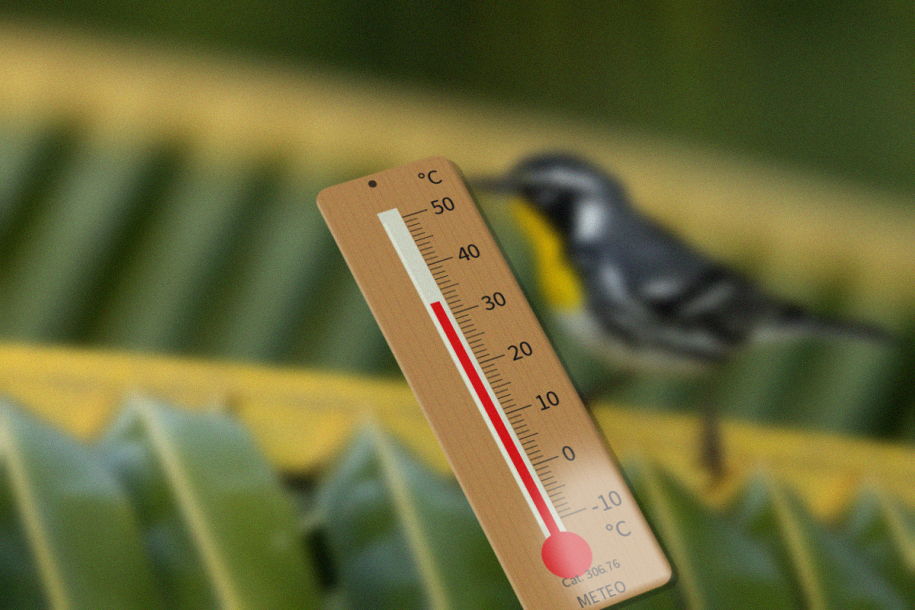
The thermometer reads 33; °C
